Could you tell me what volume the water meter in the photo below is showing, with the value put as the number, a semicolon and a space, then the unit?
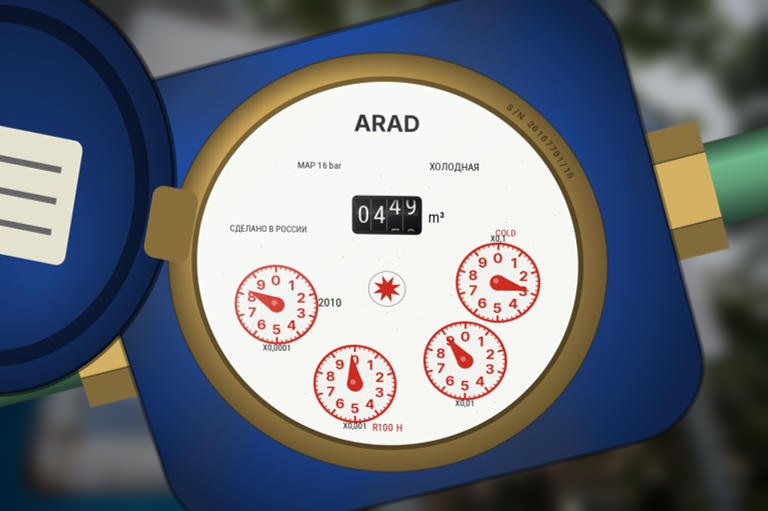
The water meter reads 449.2898; m³
